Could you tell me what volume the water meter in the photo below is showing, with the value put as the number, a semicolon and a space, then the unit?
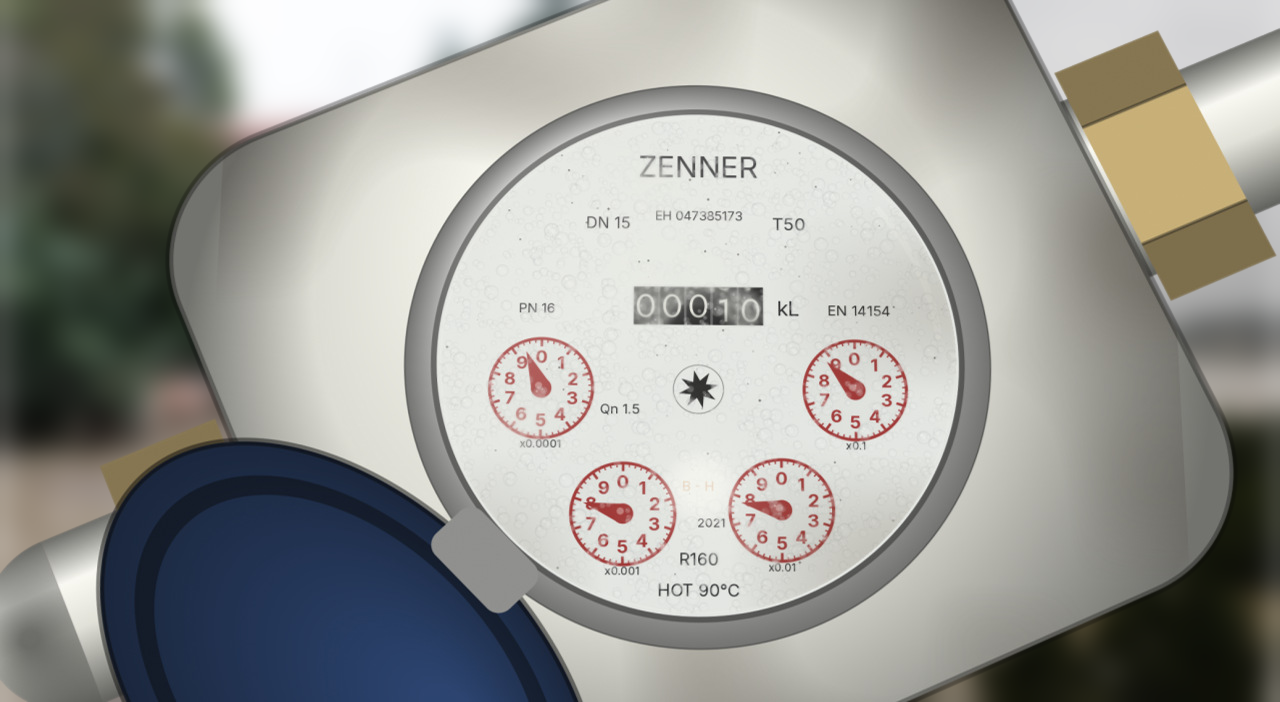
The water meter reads 9.8779; kL
